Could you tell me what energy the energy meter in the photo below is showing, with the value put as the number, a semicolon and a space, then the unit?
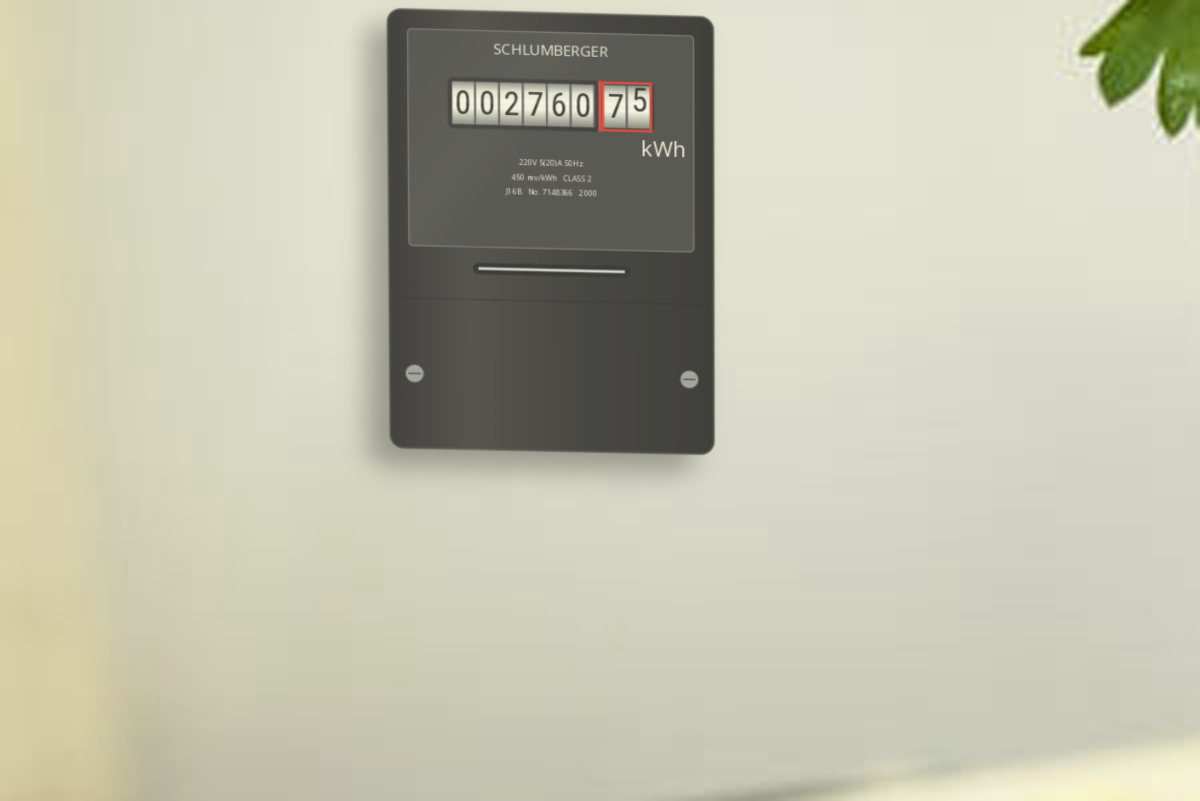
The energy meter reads 2760.75; kWh
